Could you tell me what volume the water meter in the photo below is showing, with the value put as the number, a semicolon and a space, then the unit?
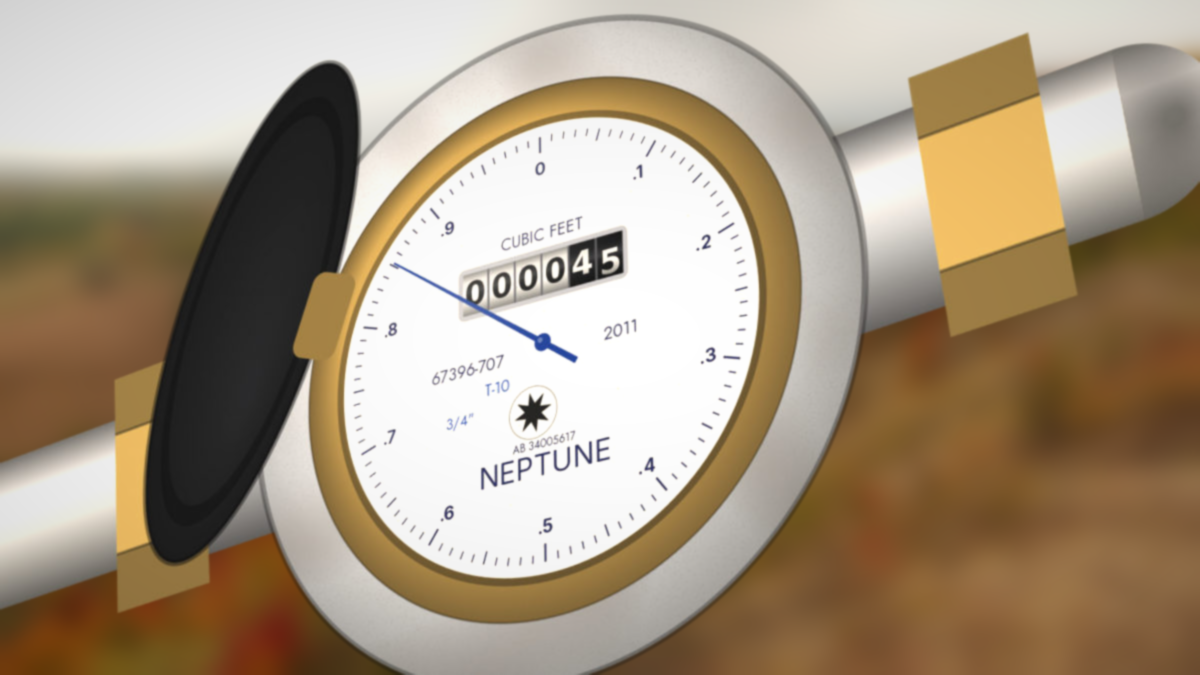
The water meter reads 44.85; ft³
